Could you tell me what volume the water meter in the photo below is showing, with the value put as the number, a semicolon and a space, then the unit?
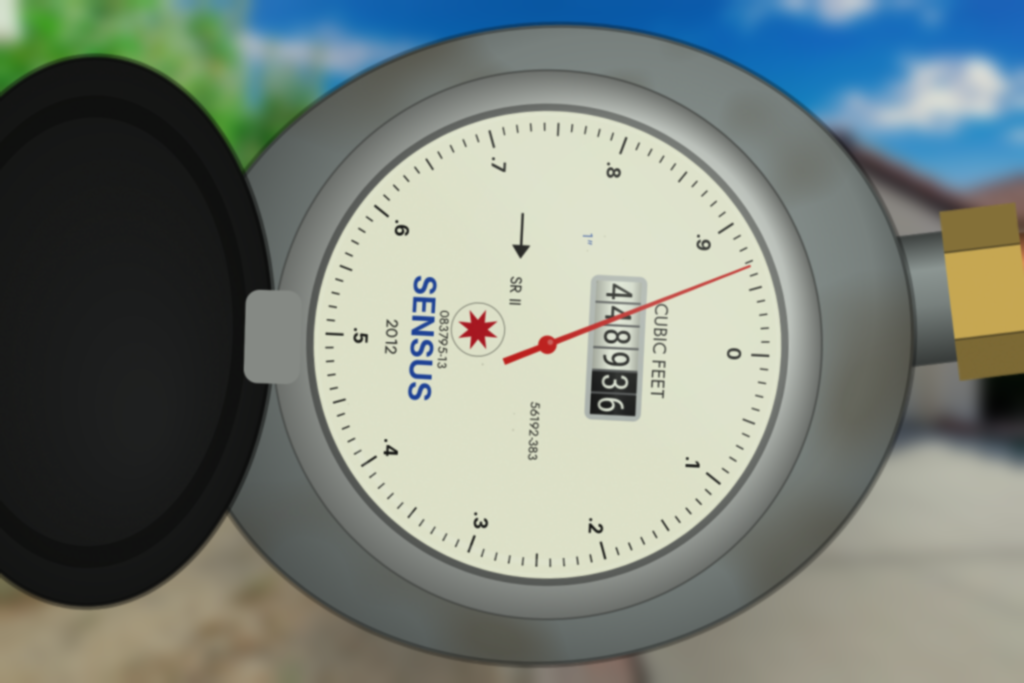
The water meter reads 448935.93; ft³
